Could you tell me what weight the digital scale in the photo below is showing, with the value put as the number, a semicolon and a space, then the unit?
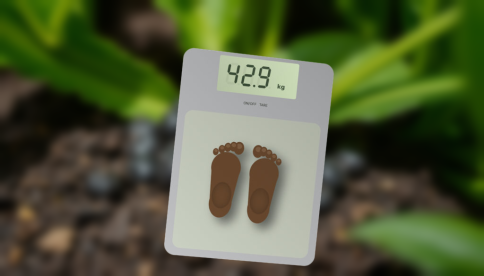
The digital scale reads 42.9; kg
